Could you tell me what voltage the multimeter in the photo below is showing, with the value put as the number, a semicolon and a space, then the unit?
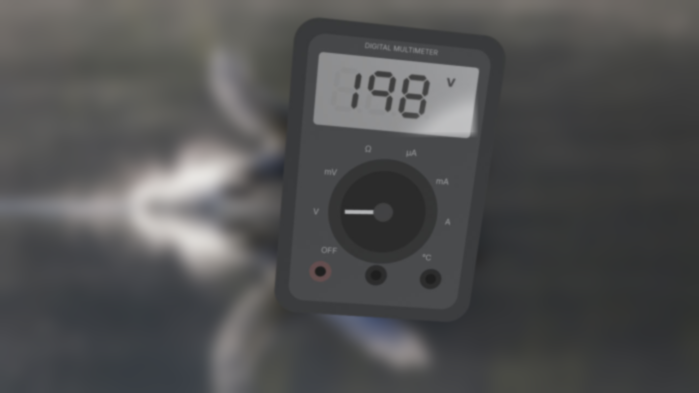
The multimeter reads 198; V
